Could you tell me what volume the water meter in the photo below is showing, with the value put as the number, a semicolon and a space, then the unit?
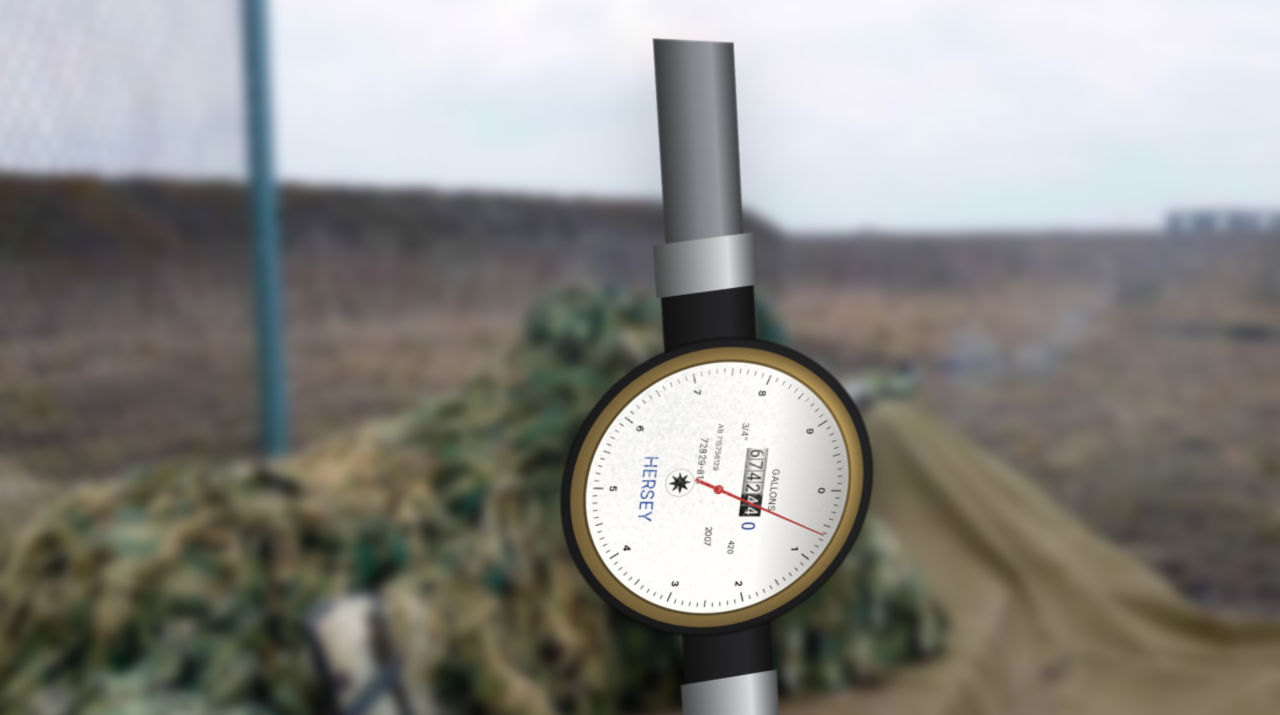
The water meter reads 6742440.6; gal
